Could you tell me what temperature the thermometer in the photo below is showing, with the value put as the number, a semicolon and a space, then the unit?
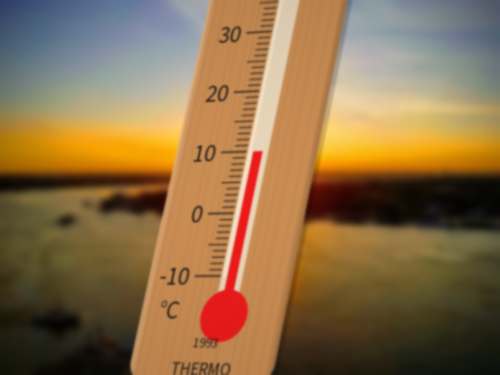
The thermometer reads 10; °C
